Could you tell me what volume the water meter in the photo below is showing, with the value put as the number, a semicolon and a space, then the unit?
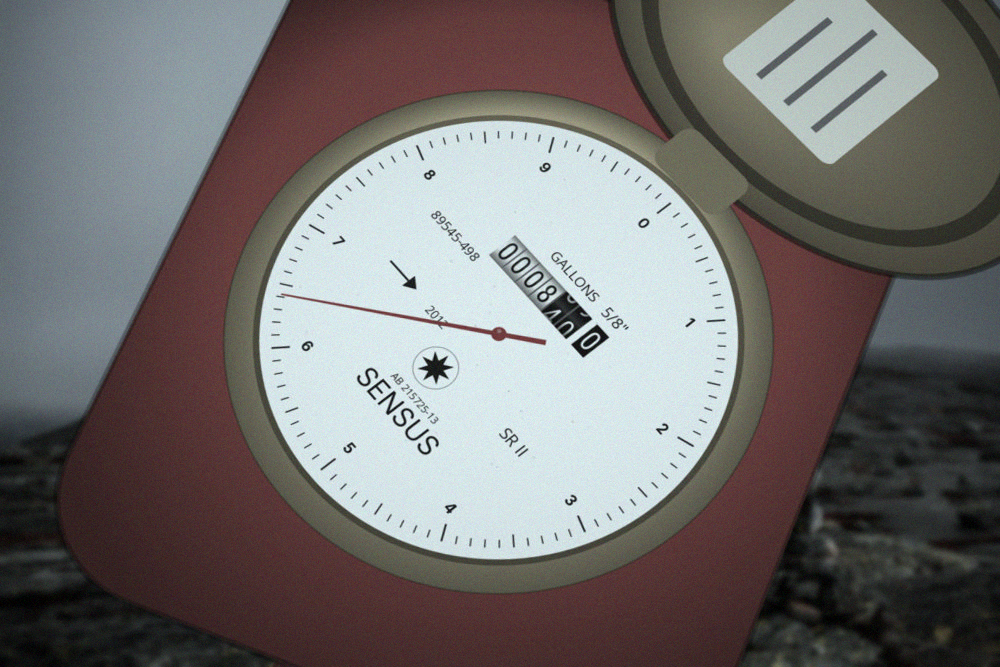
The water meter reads 8396.4; gal
